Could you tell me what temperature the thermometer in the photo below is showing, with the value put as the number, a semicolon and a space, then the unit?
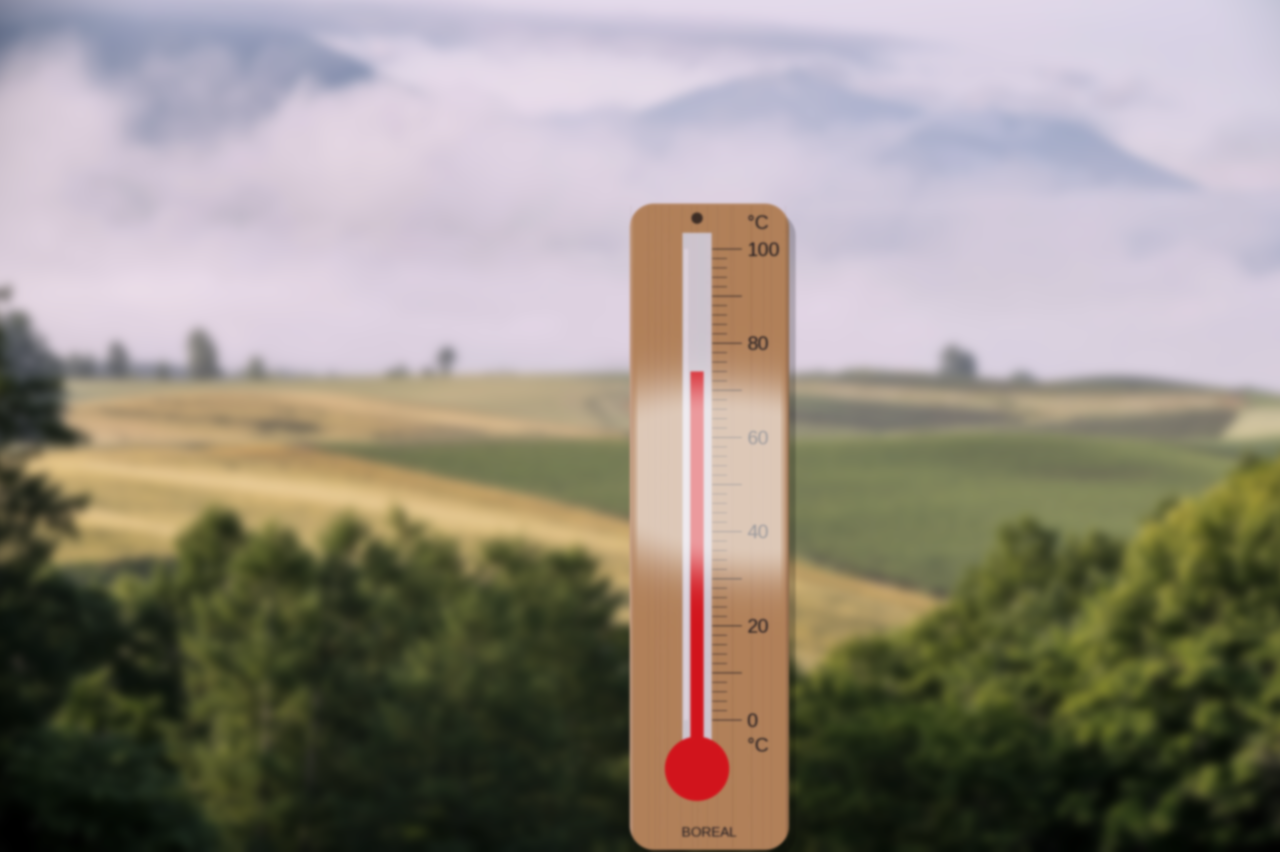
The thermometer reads 74; °C
